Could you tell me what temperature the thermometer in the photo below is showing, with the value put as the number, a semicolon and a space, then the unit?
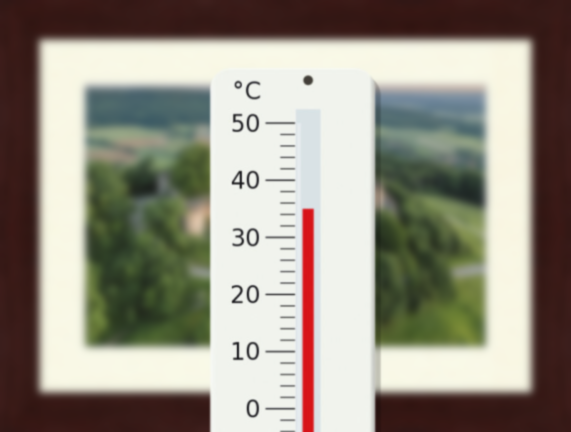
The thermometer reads 35; °C
